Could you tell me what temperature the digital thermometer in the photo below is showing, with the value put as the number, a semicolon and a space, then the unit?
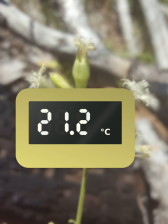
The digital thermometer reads 21.2; °C
